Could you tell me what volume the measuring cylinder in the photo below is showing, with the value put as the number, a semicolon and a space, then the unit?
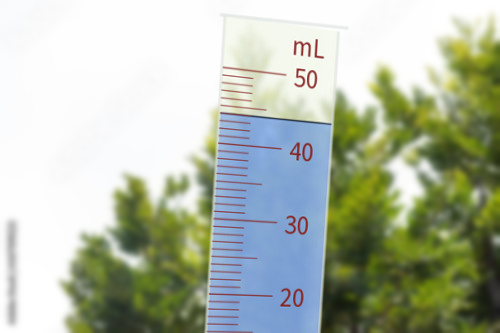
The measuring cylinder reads 44; mL
